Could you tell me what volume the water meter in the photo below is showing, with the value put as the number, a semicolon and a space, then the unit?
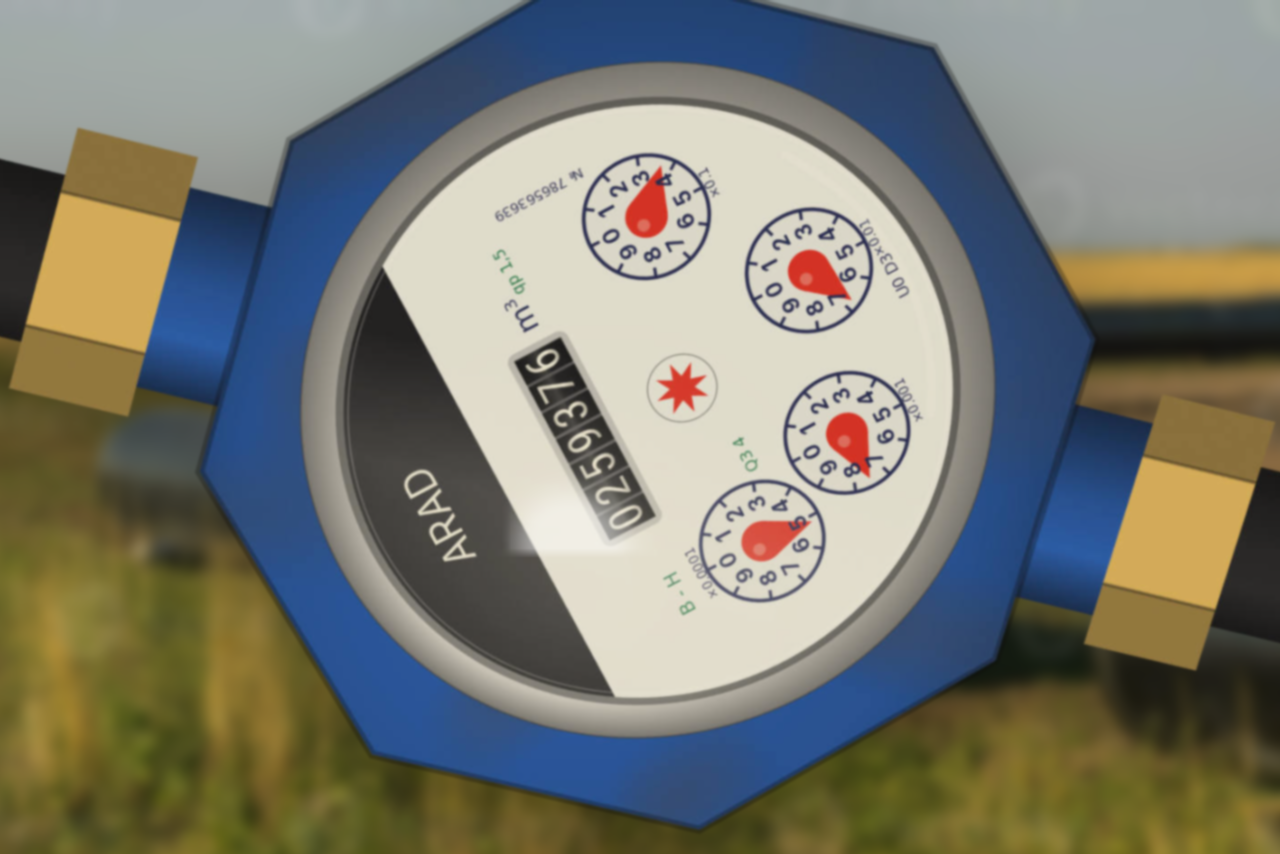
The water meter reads 259376.3675; m³
